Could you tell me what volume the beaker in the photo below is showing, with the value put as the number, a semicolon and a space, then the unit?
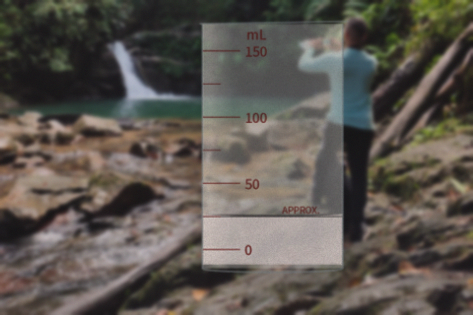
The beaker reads 25; mL
